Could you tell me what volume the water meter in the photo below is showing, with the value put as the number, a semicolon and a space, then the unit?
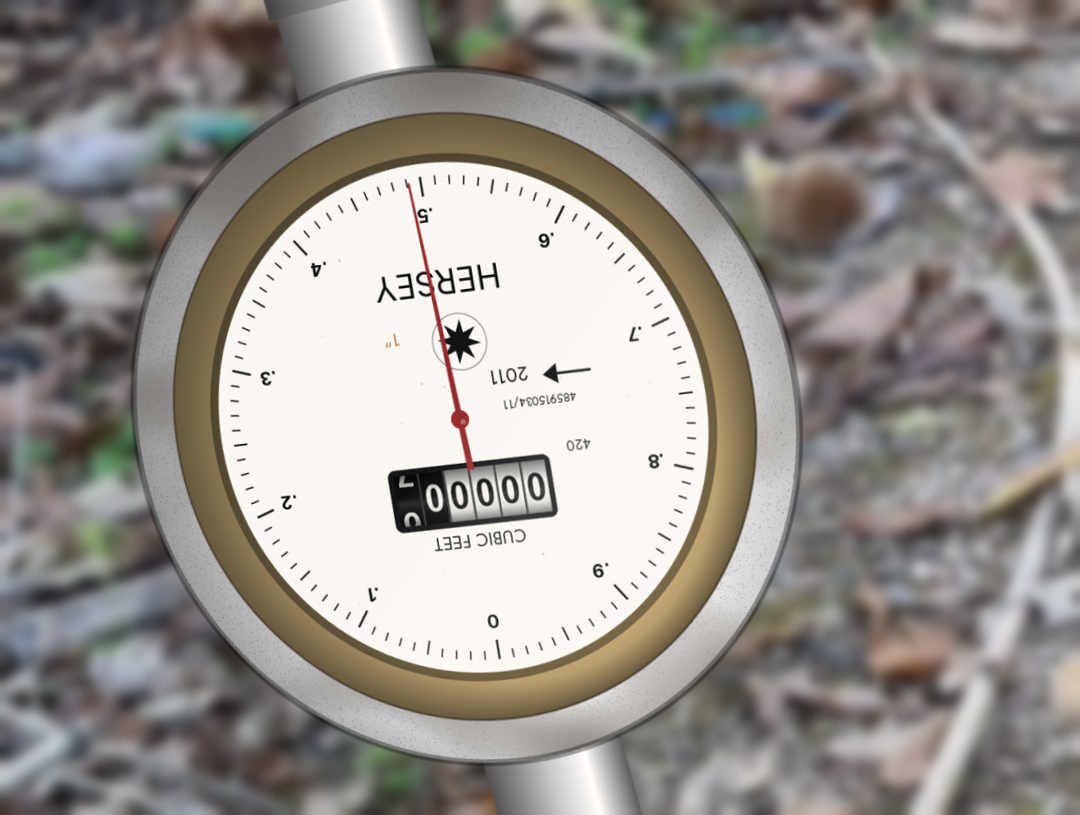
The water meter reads 6.49; ft³
